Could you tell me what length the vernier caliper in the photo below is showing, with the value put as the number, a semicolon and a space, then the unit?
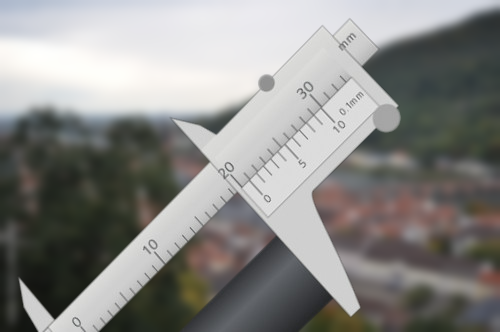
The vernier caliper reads 20.9; mm
